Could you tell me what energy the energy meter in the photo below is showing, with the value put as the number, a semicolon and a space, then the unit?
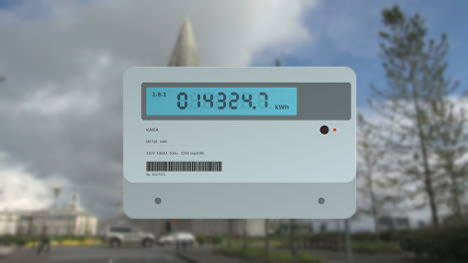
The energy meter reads 14324.7; kWh
